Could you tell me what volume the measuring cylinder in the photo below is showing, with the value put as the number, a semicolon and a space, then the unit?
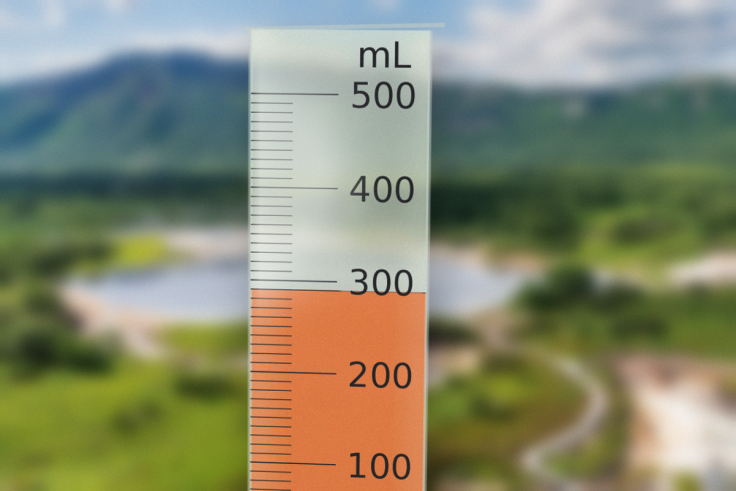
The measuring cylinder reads 290; mL
